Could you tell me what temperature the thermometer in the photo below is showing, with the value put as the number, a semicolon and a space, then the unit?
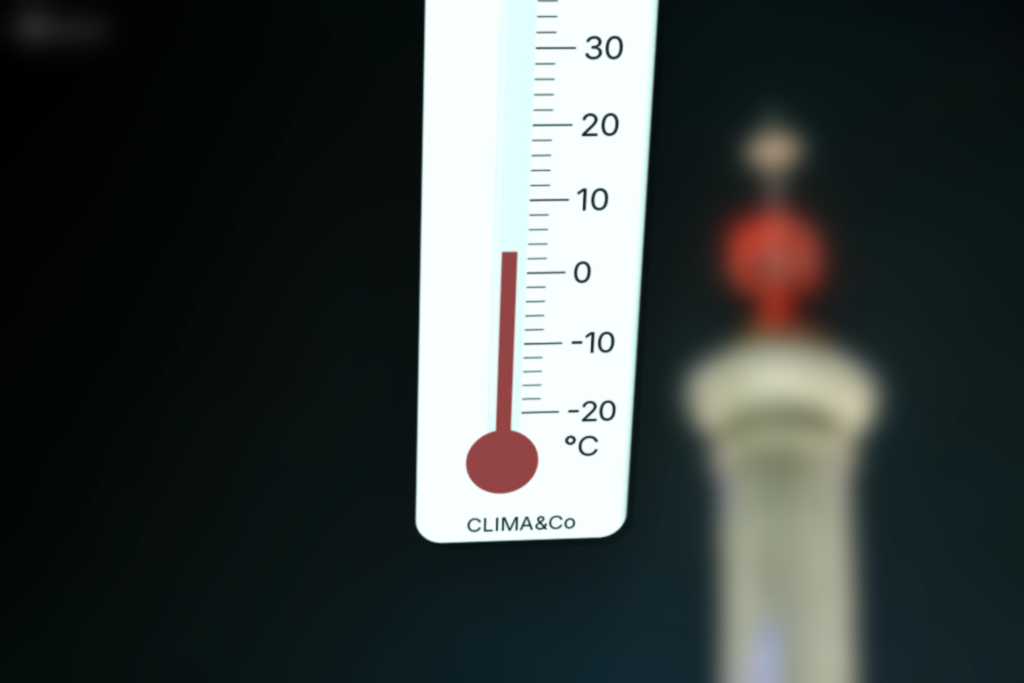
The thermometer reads 3; °C
